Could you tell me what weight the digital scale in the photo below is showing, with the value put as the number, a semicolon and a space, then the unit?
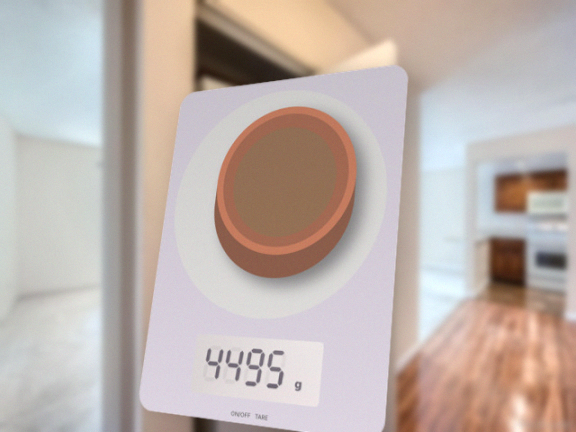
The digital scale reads 4495; g
